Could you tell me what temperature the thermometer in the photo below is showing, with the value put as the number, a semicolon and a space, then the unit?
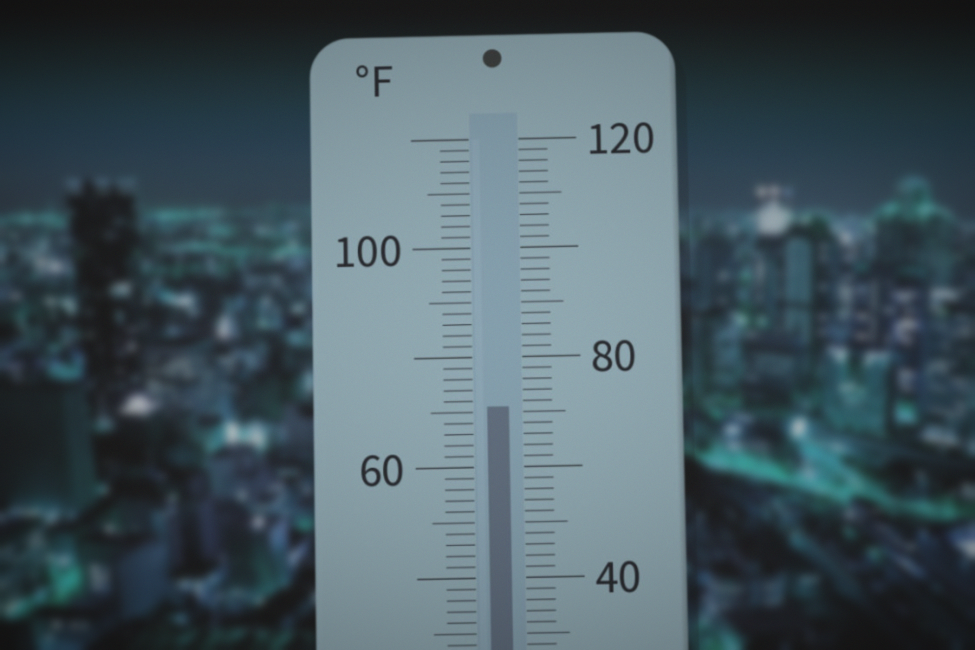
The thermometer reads 71; °F
